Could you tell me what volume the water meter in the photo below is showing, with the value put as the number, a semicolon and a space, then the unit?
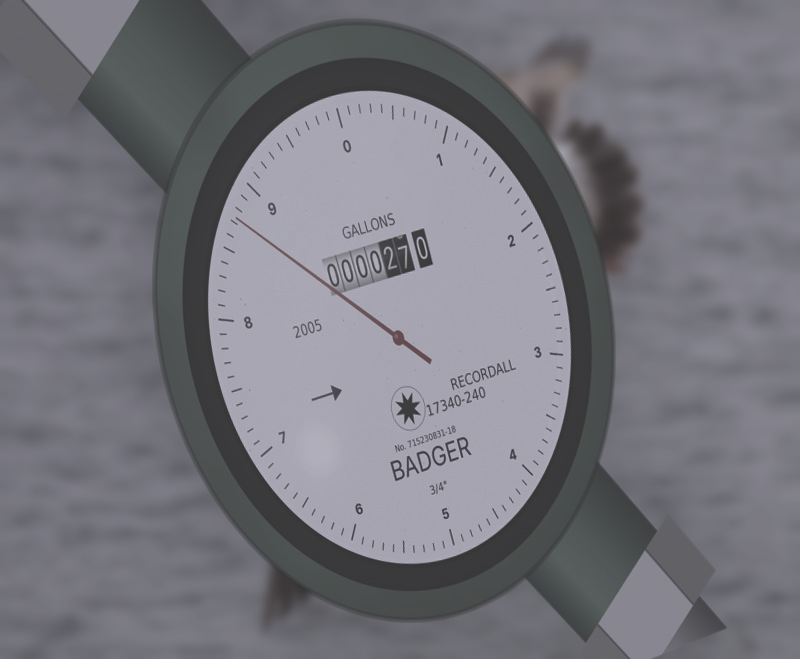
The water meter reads 268.7; gal
